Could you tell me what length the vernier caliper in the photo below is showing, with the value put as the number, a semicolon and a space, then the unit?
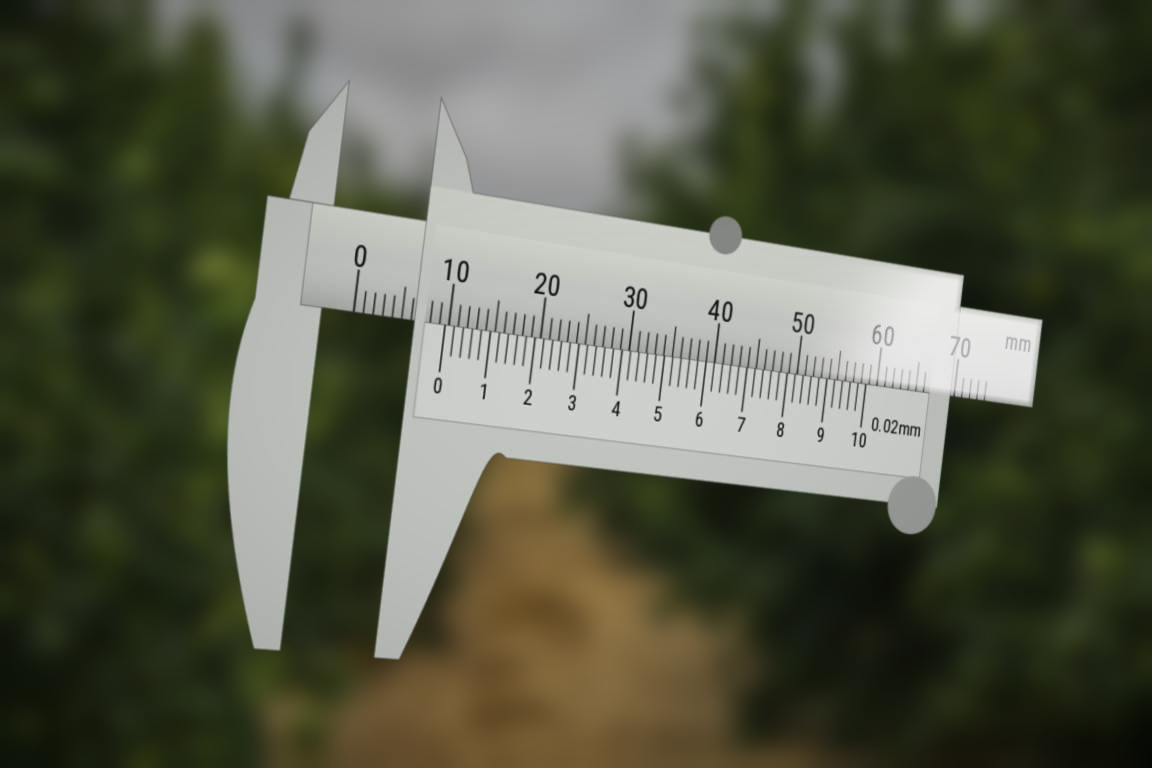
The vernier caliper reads 9.6; mm
